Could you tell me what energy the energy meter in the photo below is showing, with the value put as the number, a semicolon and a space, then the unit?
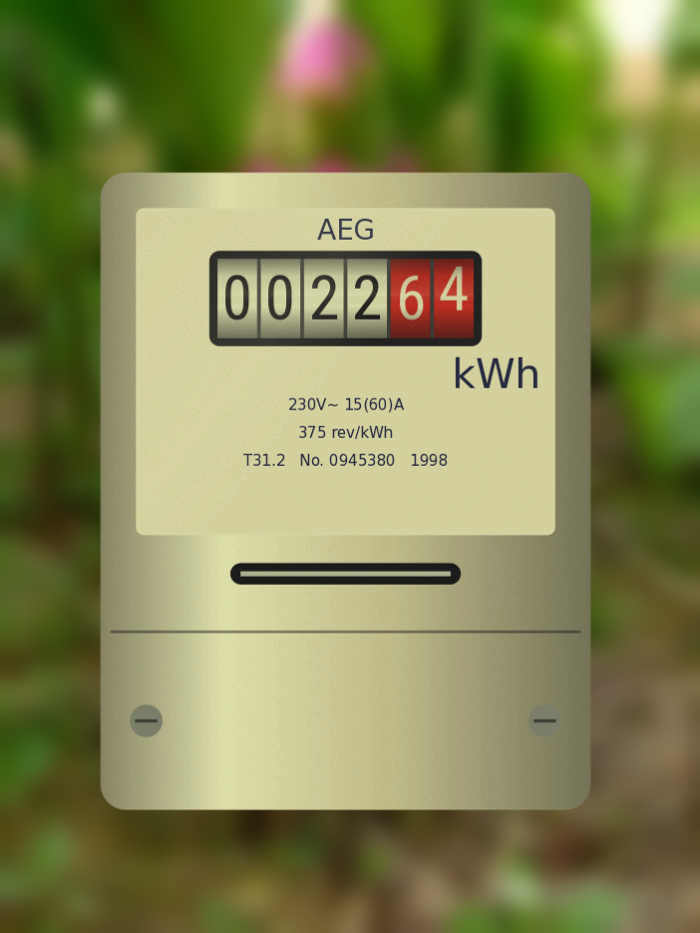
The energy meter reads 22.64; kWh
